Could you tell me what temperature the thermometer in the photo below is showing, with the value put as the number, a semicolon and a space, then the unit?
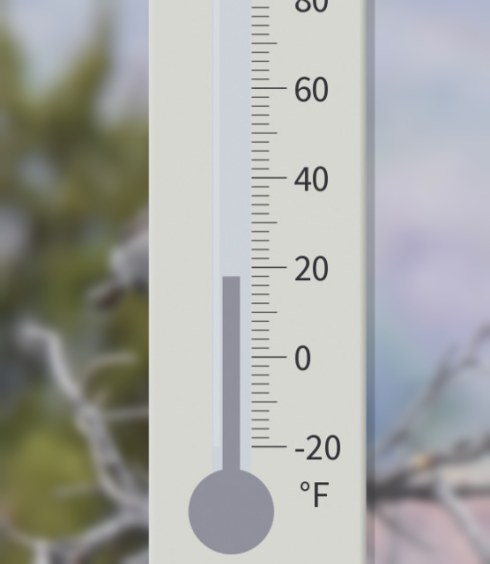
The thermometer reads 18; °F
